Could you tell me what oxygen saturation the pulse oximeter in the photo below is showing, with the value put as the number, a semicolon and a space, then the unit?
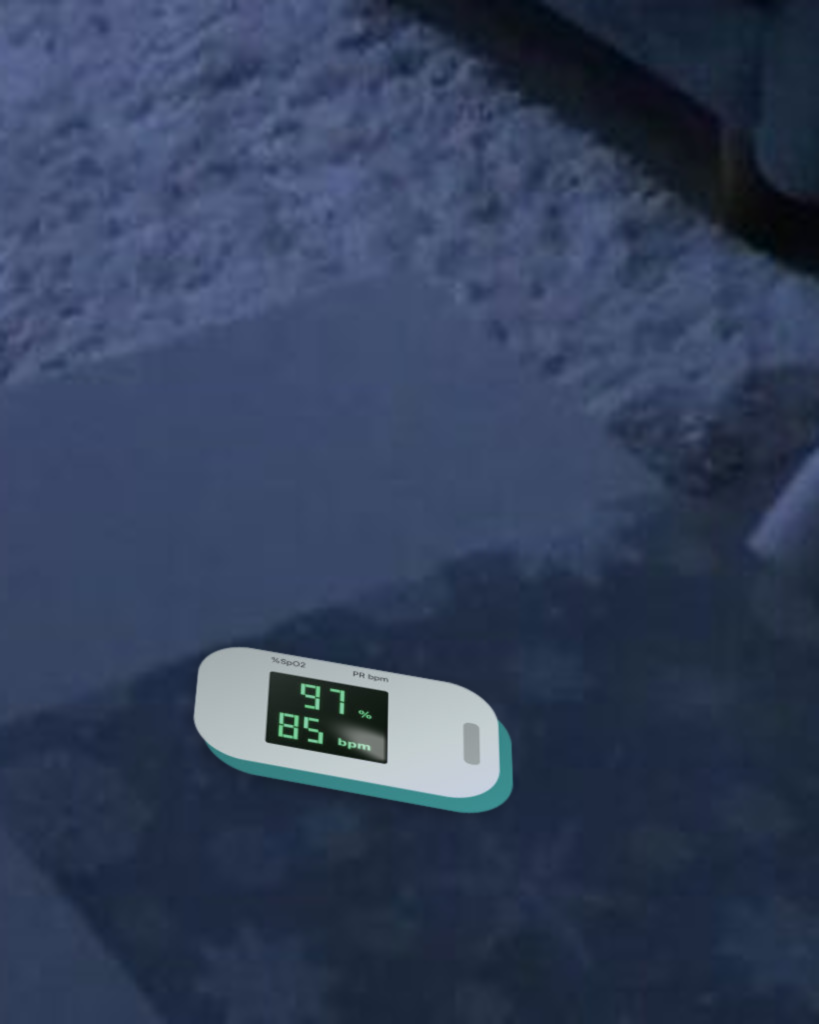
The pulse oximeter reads 97; %
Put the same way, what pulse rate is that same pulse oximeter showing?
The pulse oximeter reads 85; bpm
